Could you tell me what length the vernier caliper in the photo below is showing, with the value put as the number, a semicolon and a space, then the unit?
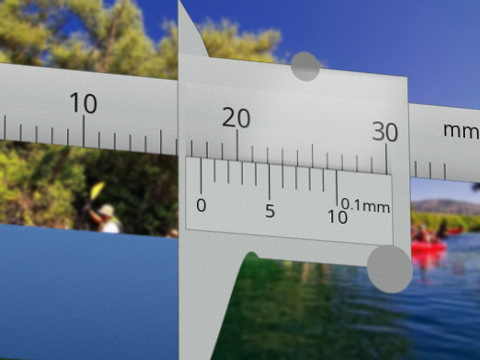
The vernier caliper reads 17.6; mm
